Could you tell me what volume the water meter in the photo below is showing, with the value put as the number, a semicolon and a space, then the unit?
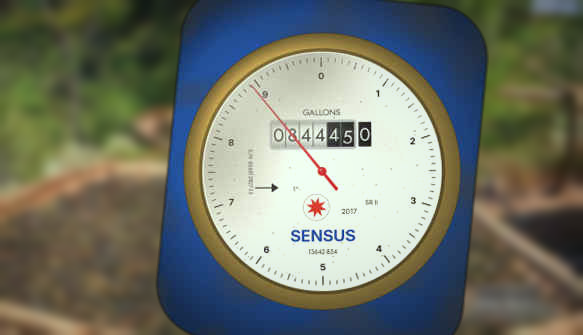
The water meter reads 844448.9; gal
